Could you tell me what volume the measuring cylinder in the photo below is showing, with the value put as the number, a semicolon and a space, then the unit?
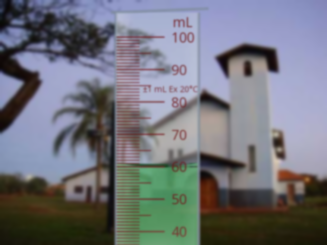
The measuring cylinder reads 60; mL
